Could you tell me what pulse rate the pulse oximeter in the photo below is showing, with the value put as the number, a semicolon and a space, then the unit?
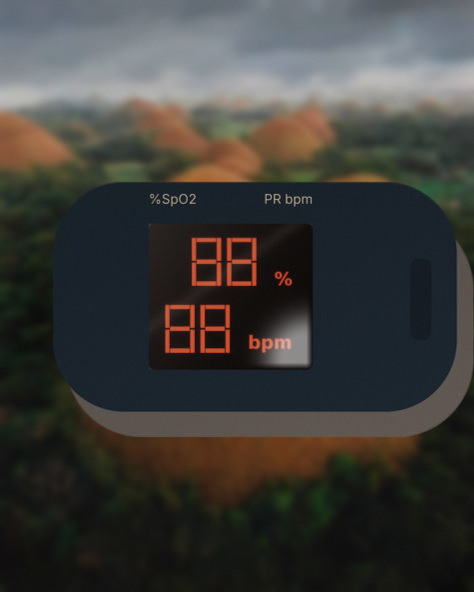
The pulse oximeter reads 88; bpm
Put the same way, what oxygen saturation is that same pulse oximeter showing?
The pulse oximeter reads 88; %
